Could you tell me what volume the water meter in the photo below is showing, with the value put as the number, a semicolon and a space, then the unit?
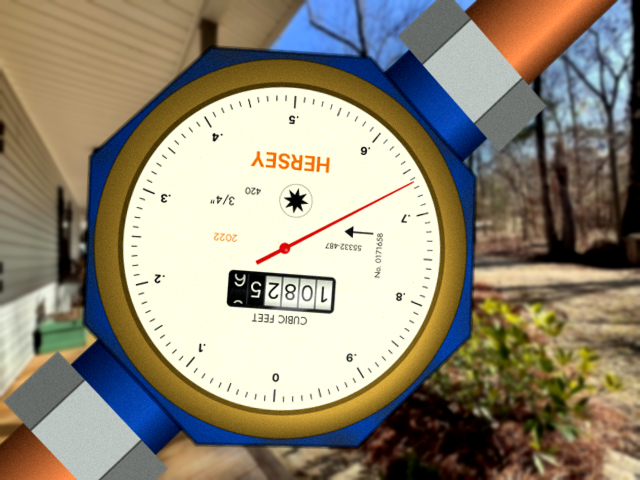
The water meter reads 108255.66; ft³
